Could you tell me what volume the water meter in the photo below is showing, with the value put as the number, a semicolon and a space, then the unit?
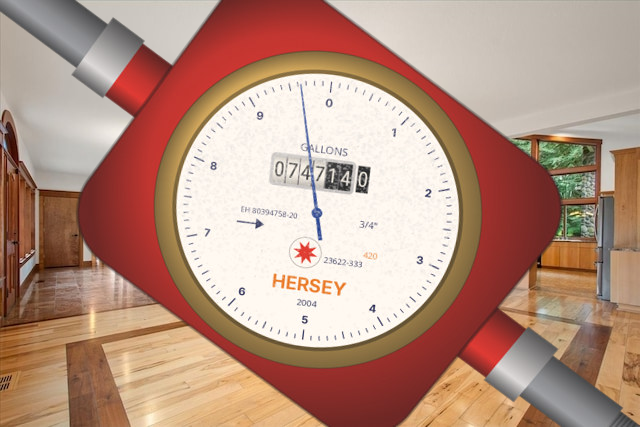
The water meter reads 747139.6; gal
